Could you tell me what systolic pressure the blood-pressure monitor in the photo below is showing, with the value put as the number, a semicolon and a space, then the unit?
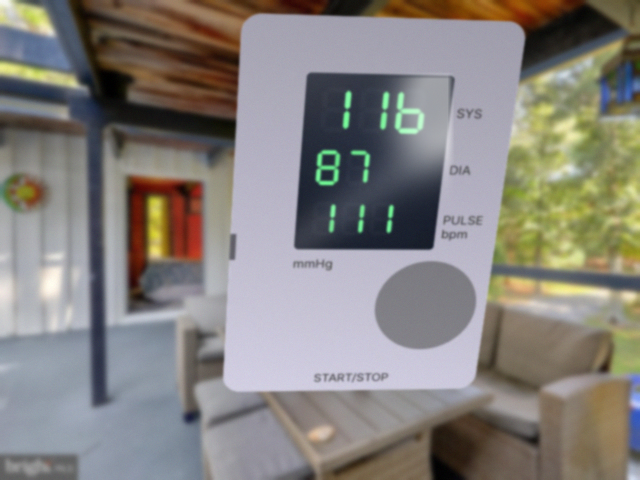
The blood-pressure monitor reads 116; mmHg
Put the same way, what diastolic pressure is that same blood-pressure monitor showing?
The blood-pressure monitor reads 87; mmHg
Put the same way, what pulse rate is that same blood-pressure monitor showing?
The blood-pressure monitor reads 111; bpm
